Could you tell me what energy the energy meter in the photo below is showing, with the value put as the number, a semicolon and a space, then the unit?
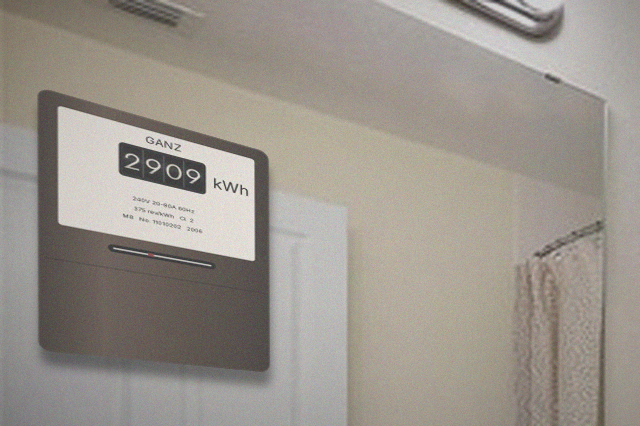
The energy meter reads 2909; kWh
